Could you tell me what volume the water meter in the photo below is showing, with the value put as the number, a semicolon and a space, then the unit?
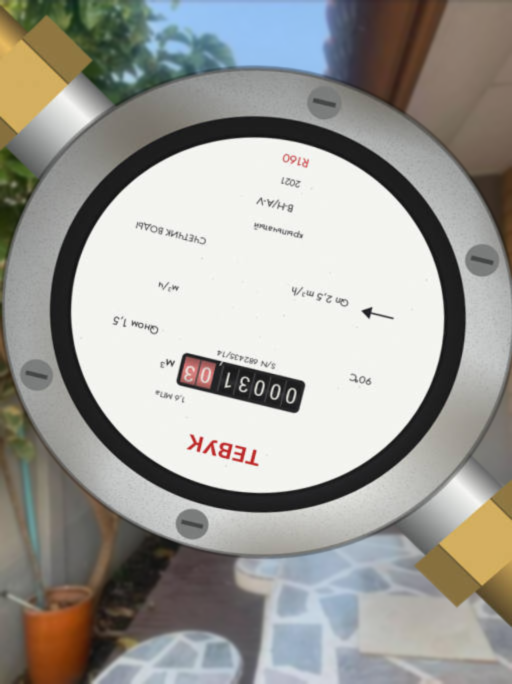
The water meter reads 31.03; m³
